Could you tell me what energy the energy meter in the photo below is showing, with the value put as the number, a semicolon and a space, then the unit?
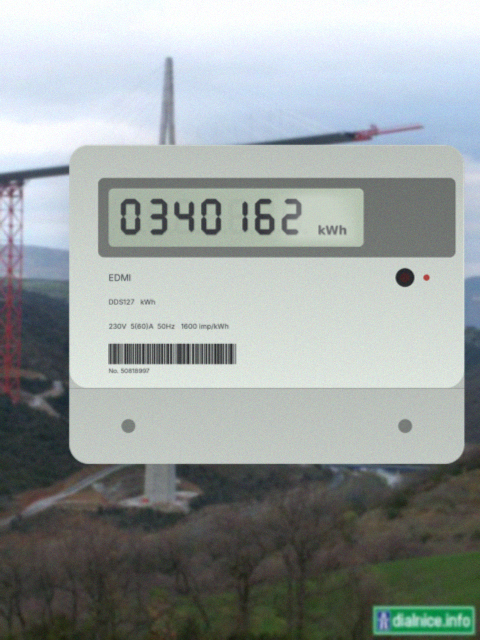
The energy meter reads 340162; kWh
